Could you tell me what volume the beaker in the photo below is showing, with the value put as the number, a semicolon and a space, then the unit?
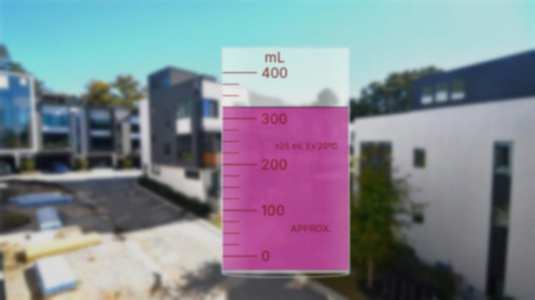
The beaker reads 325; mL
